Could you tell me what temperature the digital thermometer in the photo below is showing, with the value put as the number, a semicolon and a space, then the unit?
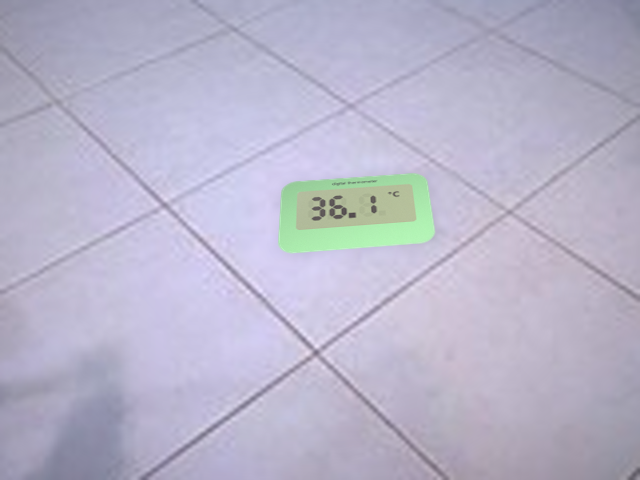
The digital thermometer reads 36.1; °C
